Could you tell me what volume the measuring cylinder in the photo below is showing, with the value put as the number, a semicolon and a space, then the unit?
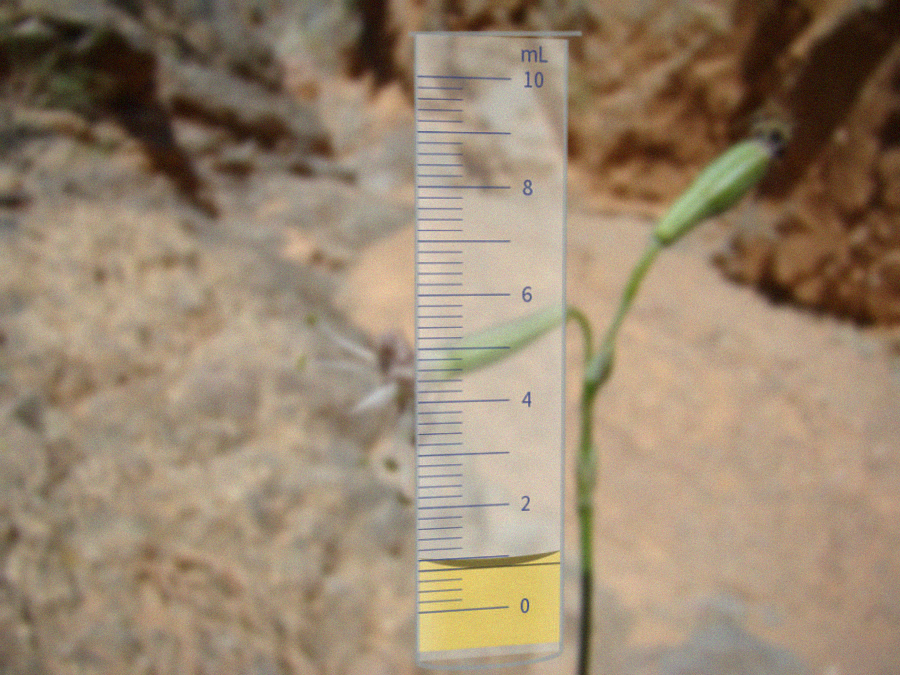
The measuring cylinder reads 0.8; mL
